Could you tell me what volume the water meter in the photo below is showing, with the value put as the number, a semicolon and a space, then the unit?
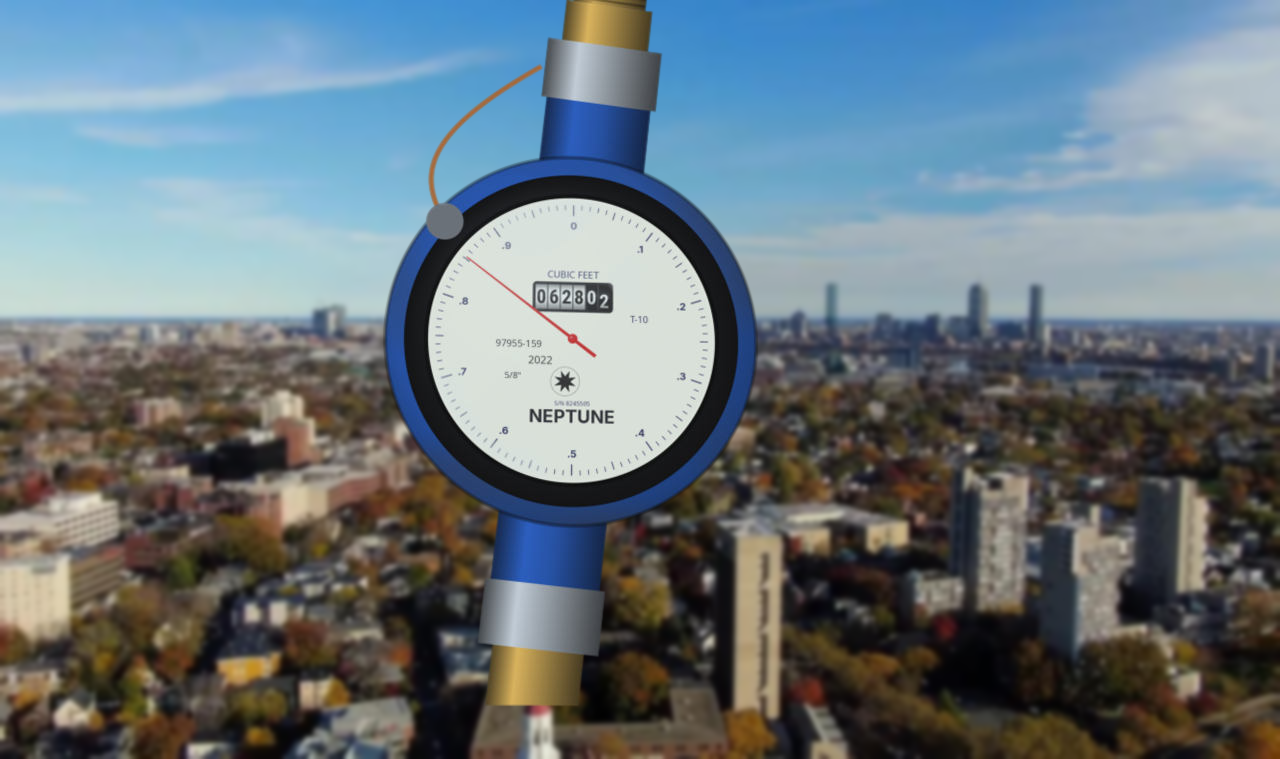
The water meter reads 62801.85; ft³
